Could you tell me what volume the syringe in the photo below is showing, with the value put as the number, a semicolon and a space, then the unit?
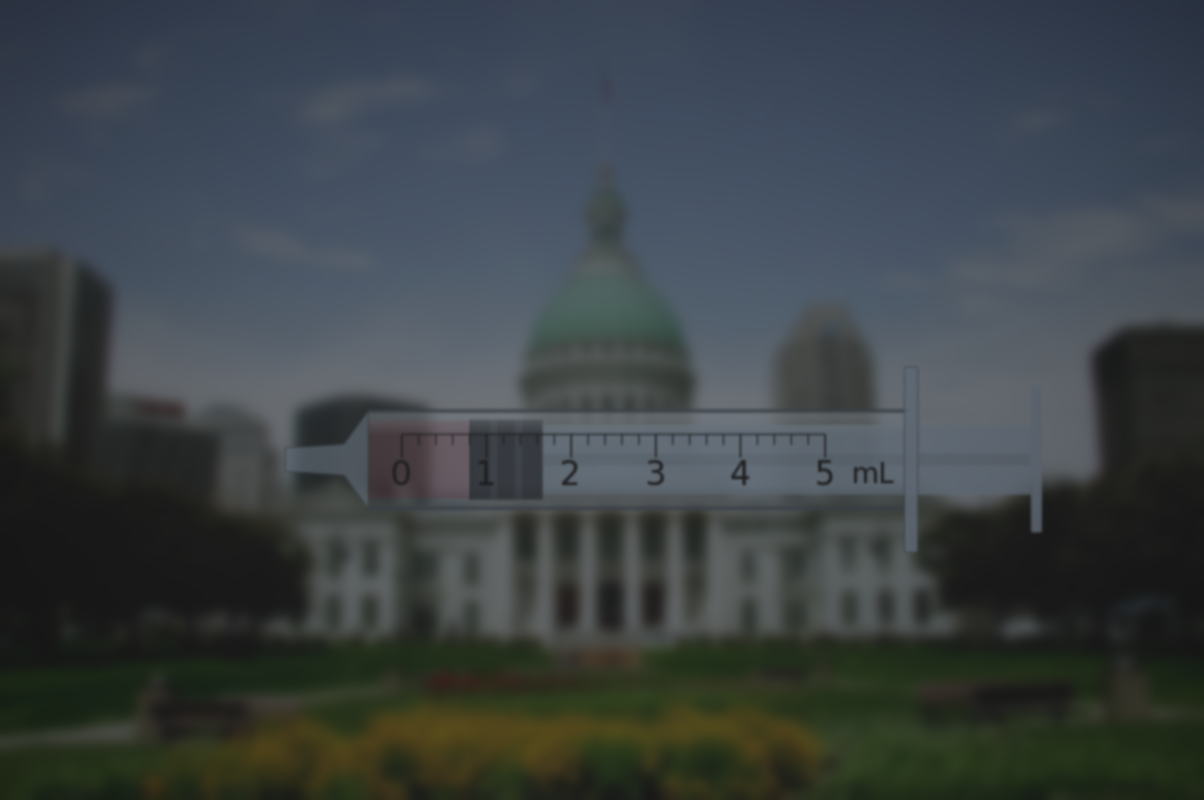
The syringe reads 0.8; mL
